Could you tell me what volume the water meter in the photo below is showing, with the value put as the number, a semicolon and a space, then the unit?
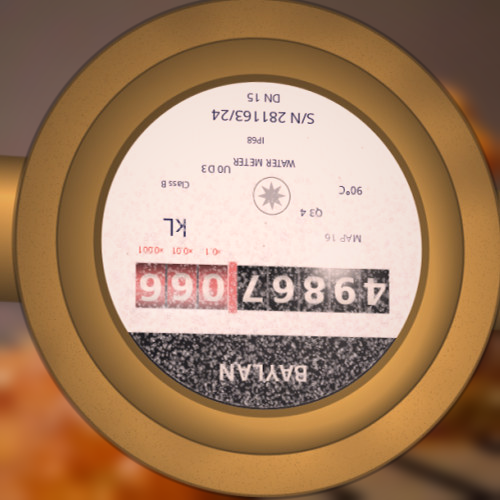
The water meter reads 49867.066; kL
